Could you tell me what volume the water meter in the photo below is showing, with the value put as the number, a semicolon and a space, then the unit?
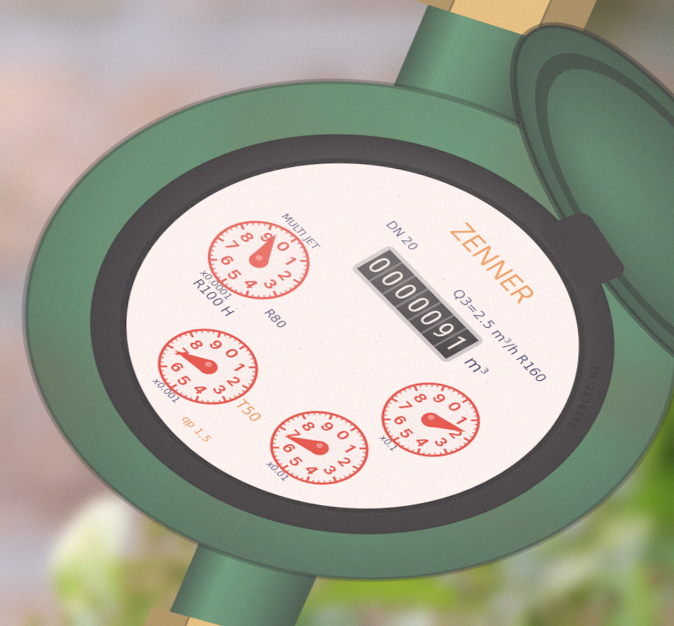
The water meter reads 91.1669; m³
